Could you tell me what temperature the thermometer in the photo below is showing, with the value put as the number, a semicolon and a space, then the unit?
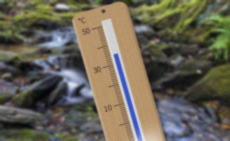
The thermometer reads 35; °C
